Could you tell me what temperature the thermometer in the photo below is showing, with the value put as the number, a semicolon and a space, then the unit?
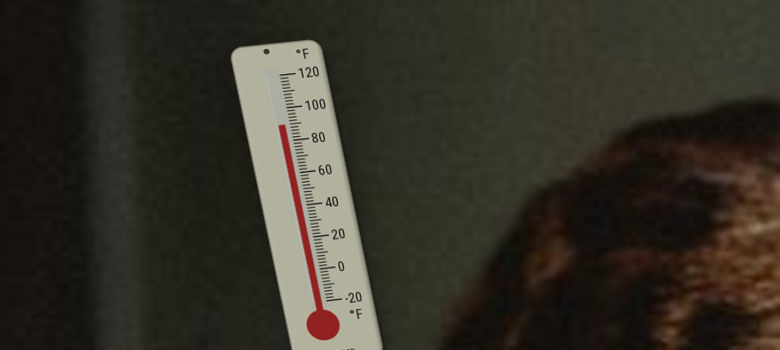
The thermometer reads 90; °F
